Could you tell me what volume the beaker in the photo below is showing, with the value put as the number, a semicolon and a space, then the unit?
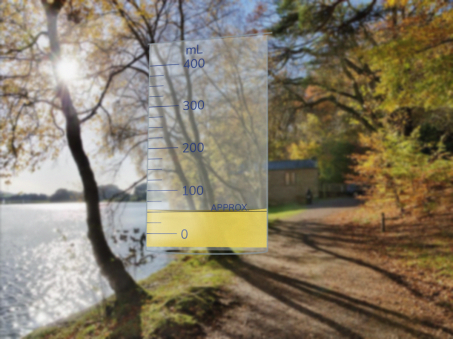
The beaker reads 50; mL
